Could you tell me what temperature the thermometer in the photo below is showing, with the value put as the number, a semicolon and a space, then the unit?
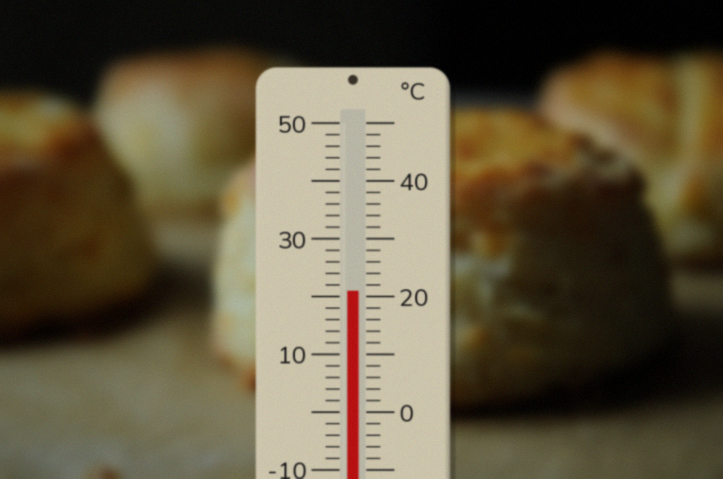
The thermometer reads 21; °C
